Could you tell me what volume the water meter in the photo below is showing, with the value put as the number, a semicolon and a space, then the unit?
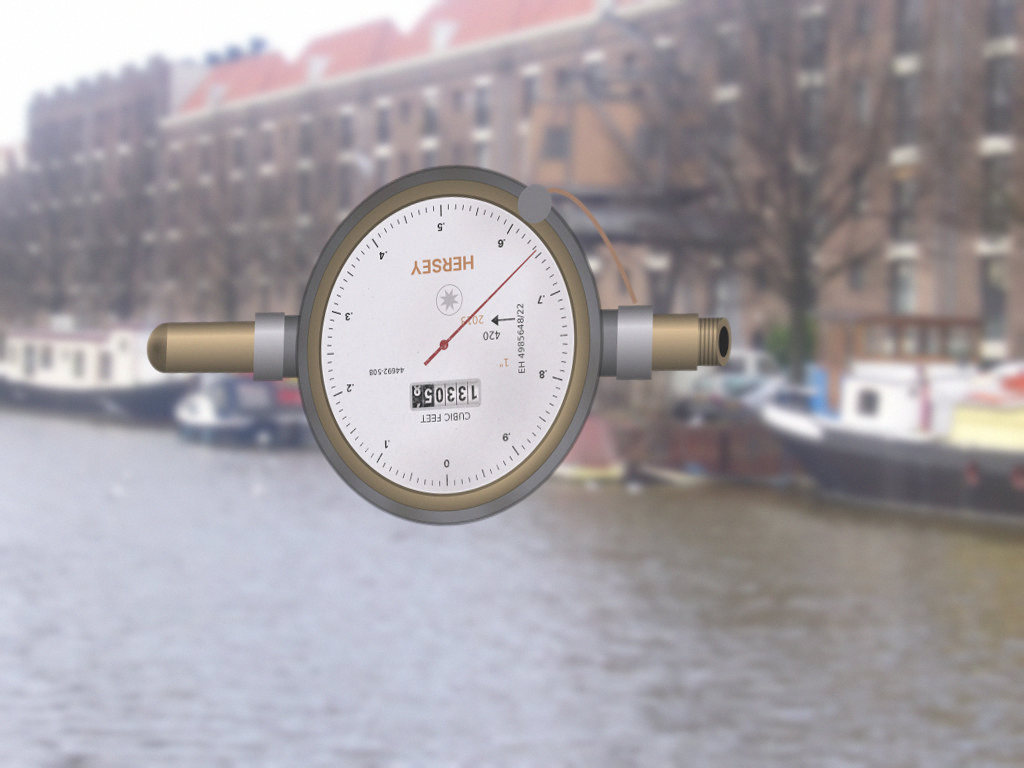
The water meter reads 133057.64; ft³
